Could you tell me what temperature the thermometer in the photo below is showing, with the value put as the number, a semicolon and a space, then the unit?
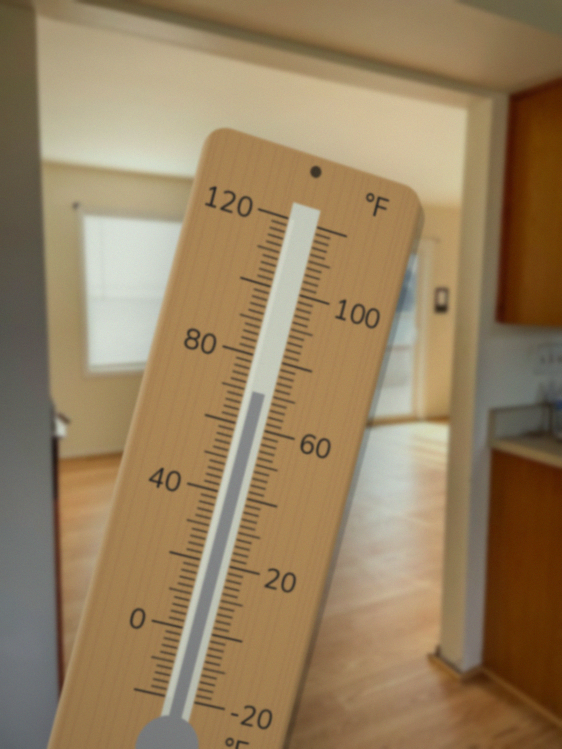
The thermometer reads 70; °F
